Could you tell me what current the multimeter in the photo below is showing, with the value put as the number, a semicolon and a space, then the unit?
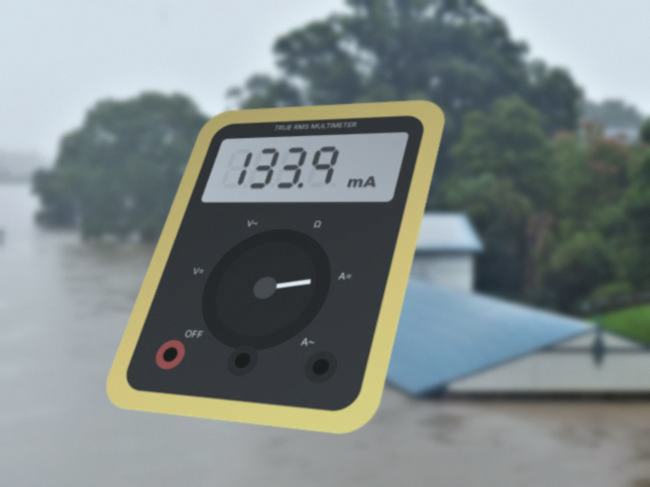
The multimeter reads 133.9; mA
